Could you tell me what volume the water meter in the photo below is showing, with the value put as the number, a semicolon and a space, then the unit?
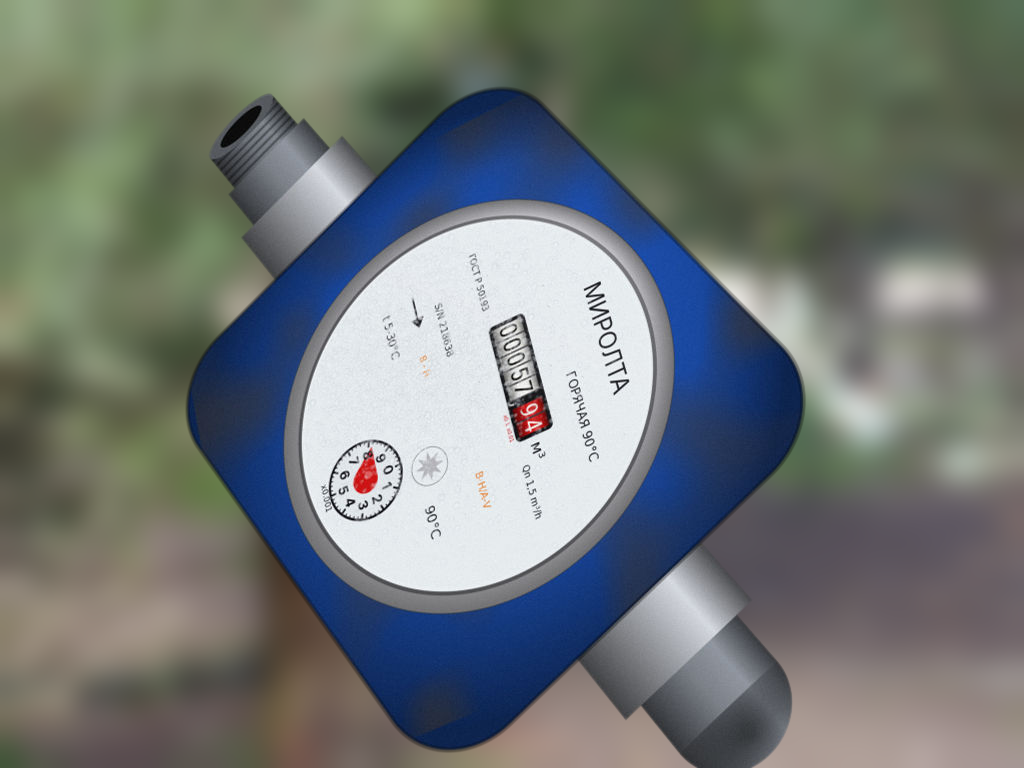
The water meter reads 57.948; m³
